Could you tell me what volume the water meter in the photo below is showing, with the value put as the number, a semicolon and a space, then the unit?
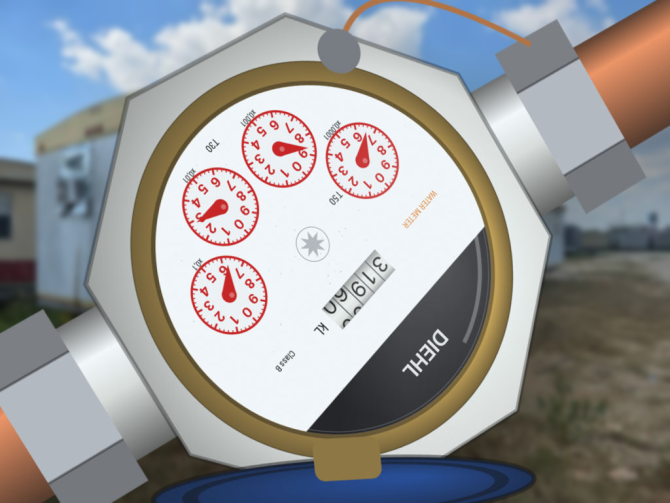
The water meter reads 31959.6286; kL
